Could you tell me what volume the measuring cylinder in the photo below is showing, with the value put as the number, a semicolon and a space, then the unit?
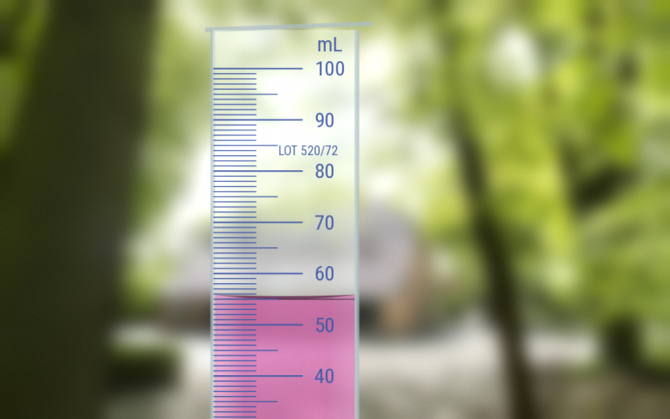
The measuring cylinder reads 55; mL
